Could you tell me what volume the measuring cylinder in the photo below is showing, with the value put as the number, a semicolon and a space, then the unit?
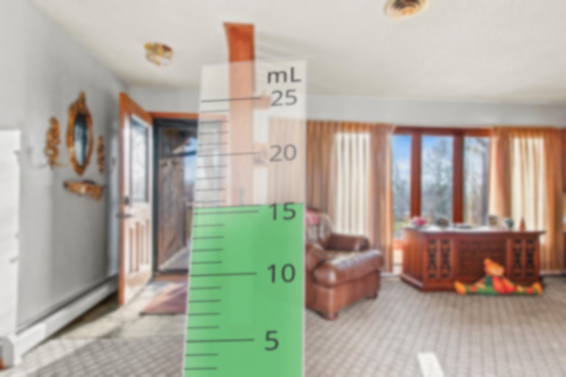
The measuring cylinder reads 15.5; mL
